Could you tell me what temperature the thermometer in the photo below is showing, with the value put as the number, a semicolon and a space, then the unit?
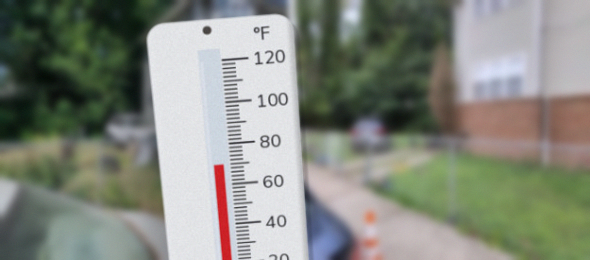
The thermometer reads 70; °F
